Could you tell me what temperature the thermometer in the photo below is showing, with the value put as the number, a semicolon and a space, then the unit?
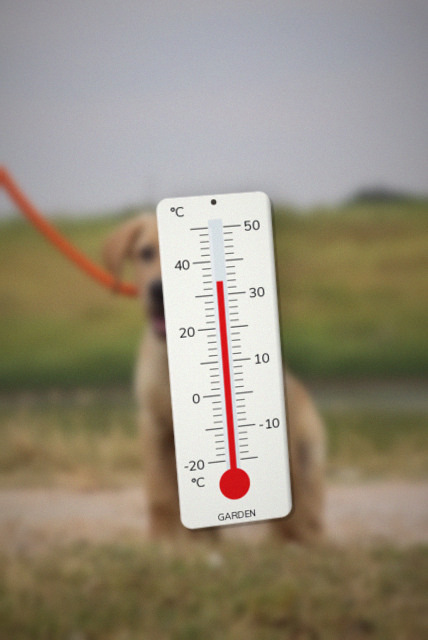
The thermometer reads 34; °C
